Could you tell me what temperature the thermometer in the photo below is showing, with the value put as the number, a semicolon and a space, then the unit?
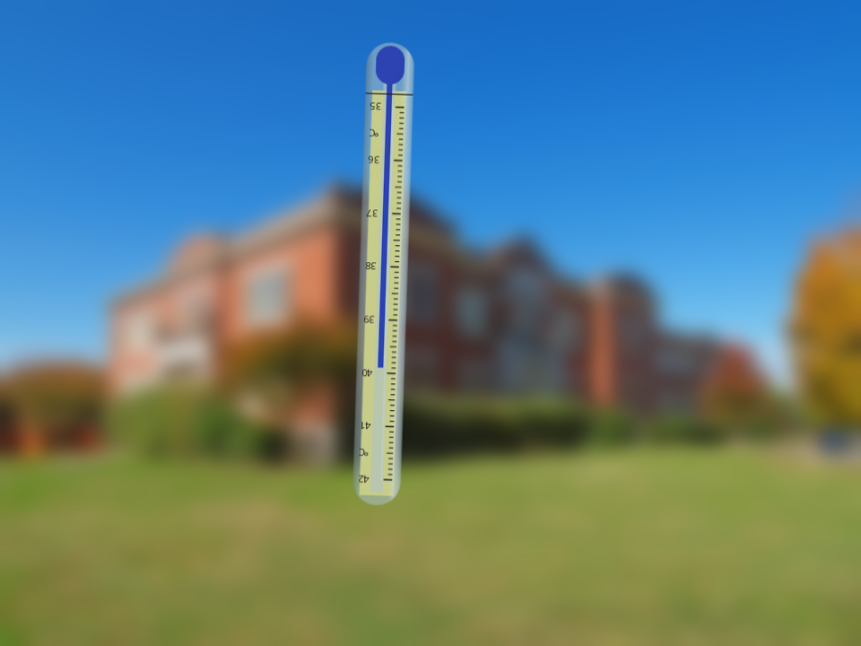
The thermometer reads 39.9; °C
